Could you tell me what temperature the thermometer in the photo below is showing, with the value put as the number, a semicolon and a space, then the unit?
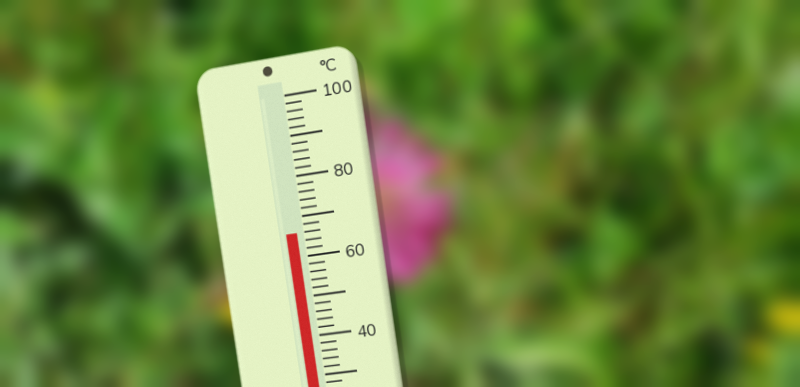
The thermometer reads 66; °C
